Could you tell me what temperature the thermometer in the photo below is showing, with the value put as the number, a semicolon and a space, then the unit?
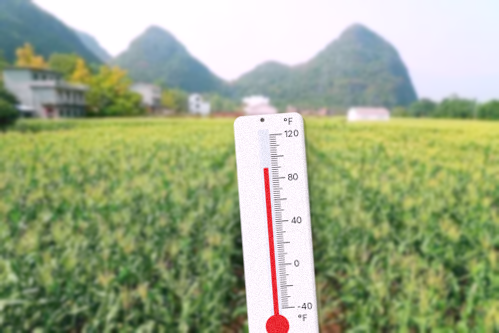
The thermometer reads 90; °F
